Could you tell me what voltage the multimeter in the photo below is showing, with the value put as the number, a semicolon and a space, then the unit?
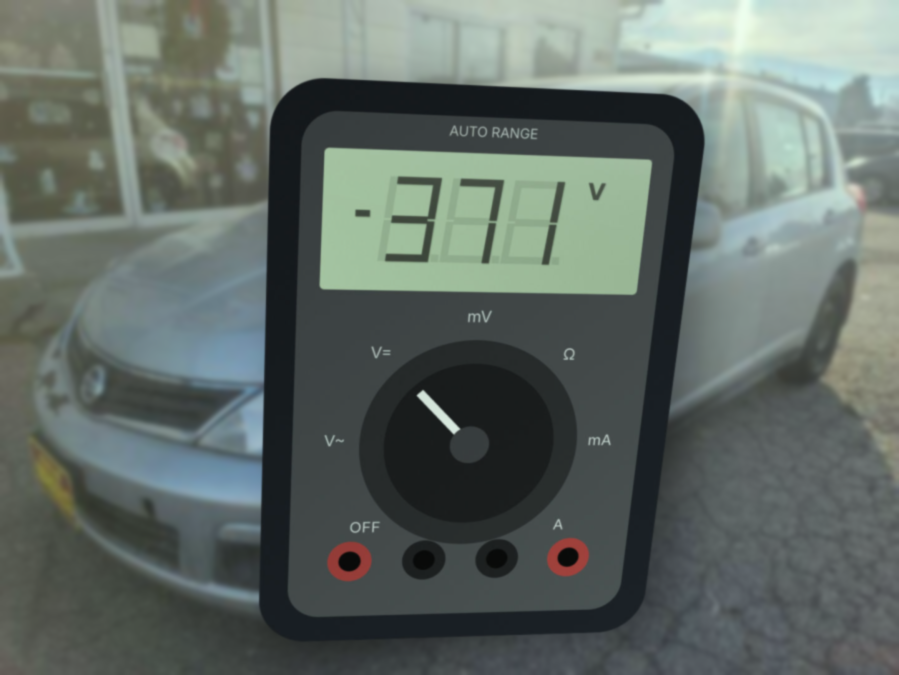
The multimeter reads -371; V
